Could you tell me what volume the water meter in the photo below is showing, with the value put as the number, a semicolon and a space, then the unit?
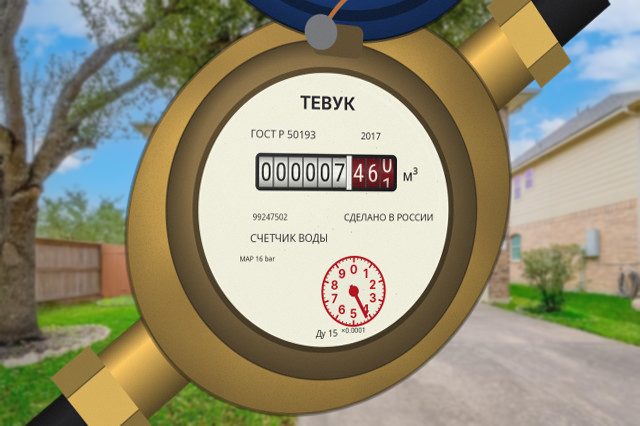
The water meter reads 7.4604; m³
